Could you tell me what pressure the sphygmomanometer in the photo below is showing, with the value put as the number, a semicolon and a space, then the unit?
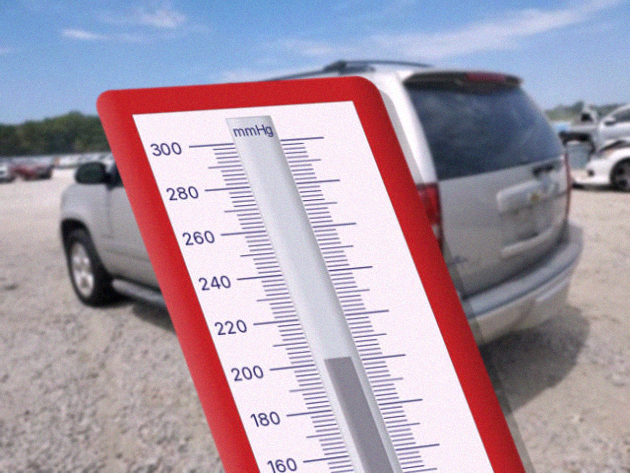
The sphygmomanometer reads 202; mmHg
